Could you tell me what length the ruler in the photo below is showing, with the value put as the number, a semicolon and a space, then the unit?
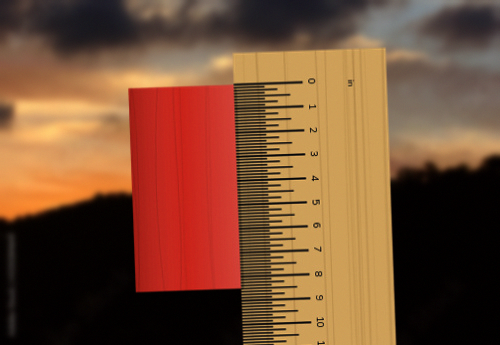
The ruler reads 8.5; in
